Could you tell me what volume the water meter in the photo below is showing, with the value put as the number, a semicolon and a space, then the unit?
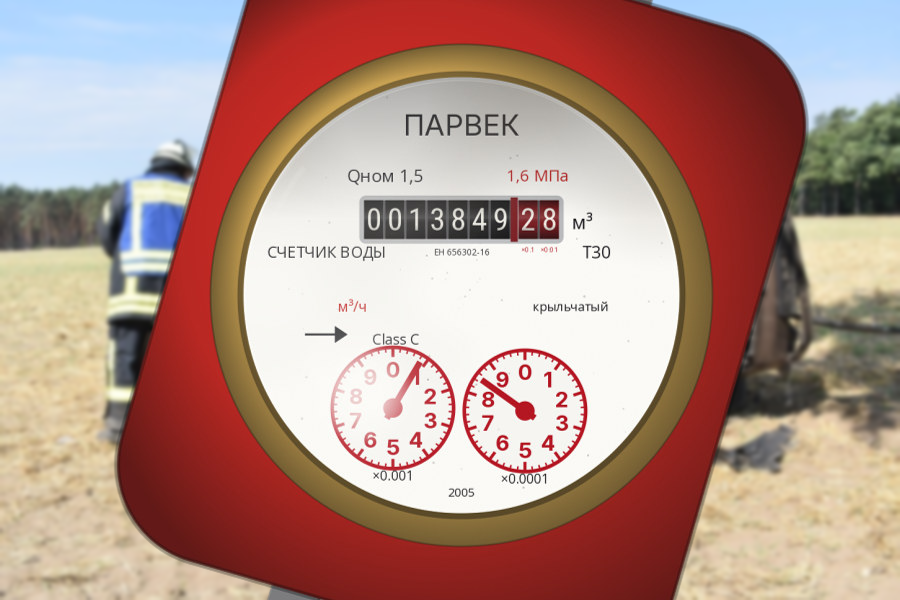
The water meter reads 13849.2808; m³
